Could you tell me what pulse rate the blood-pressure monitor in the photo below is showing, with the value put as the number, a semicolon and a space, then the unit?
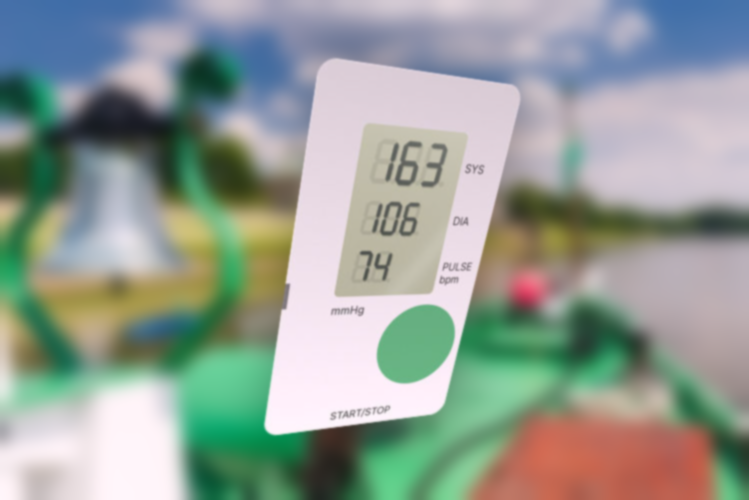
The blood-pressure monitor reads 74; bpm
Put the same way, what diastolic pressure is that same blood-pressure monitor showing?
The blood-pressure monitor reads 106; mmHg
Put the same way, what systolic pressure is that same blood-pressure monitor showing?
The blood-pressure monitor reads 163; mmHg
